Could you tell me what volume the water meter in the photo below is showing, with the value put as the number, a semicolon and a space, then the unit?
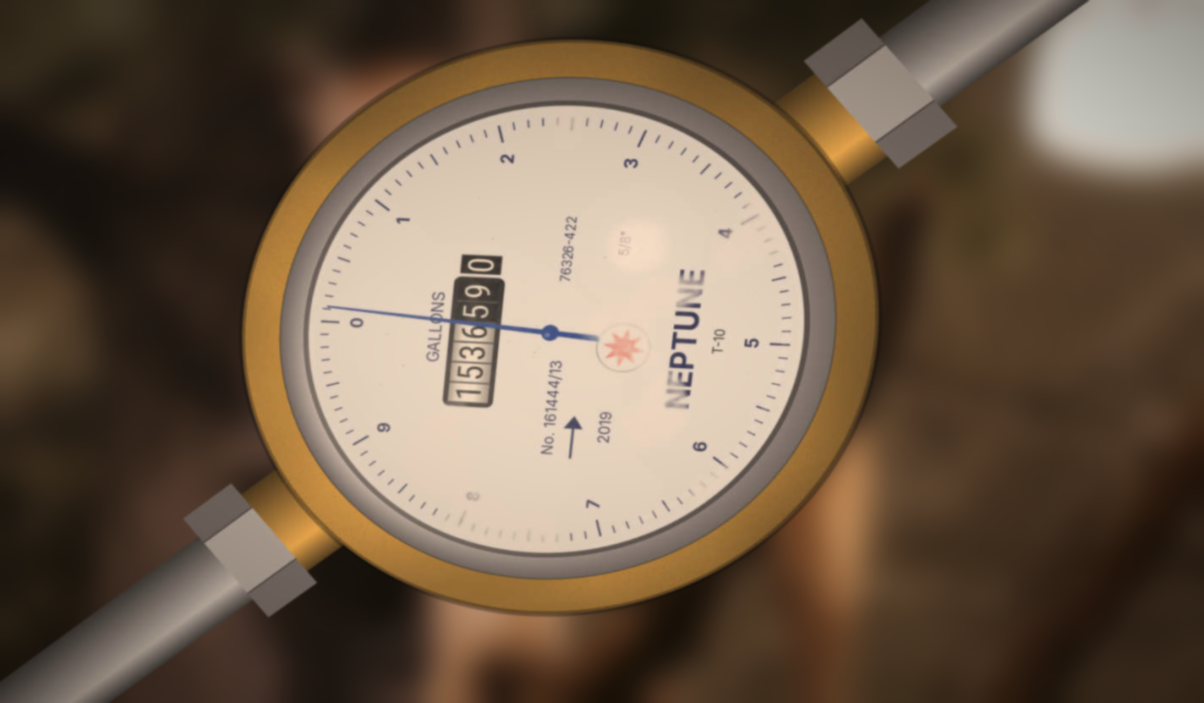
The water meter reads 1536590.1; gal
